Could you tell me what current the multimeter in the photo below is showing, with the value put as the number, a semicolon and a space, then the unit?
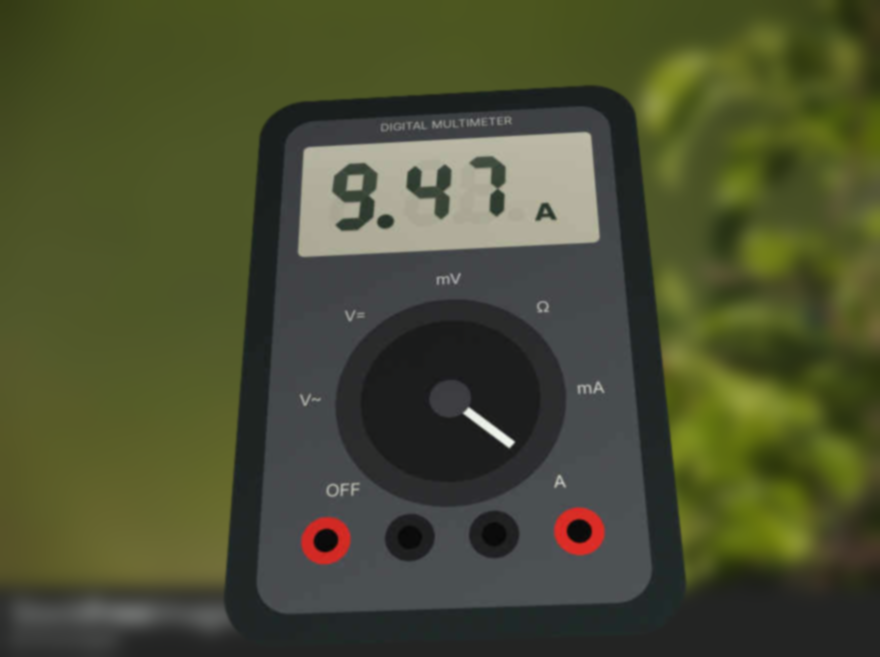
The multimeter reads 9.47; A
